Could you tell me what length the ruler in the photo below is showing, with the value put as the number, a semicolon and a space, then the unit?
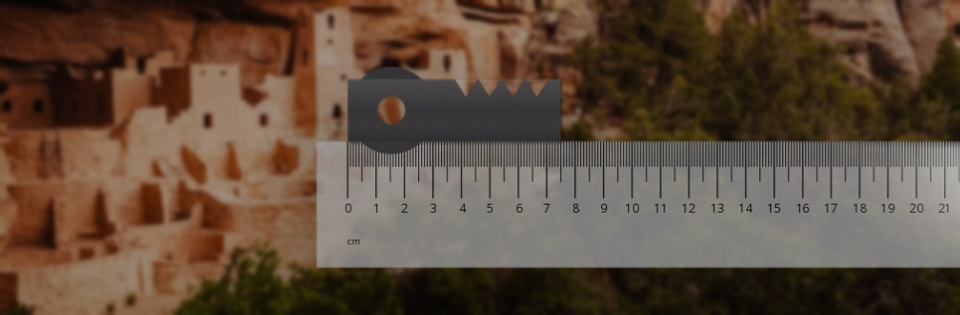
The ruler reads 7.5; cm
